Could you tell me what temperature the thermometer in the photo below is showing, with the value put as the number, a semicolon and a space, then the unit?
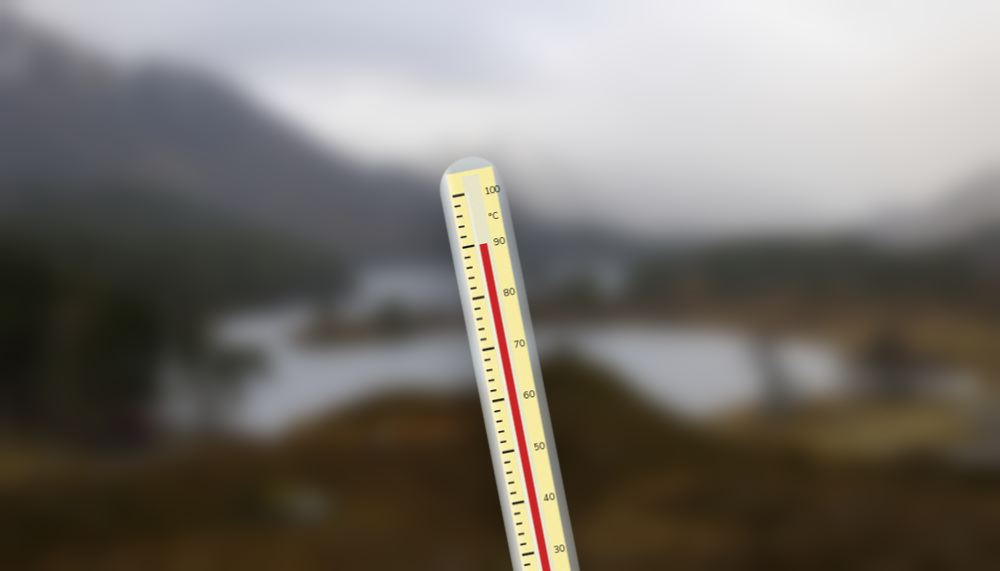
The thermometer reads 90; °C
